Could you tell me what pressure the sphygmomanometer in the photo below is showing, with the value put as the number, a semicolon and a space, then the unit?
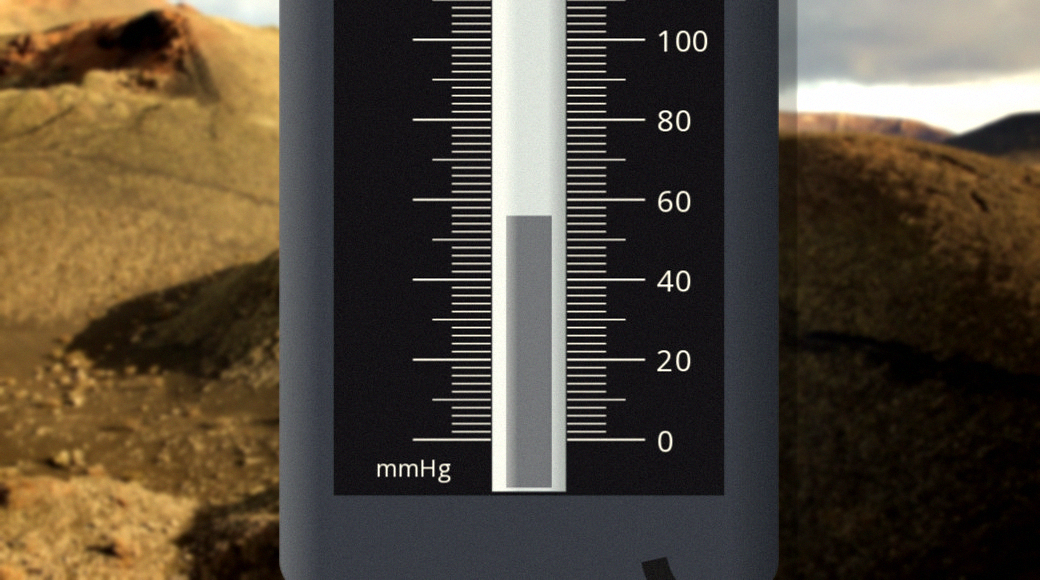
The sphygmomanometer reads 56; mmHg
